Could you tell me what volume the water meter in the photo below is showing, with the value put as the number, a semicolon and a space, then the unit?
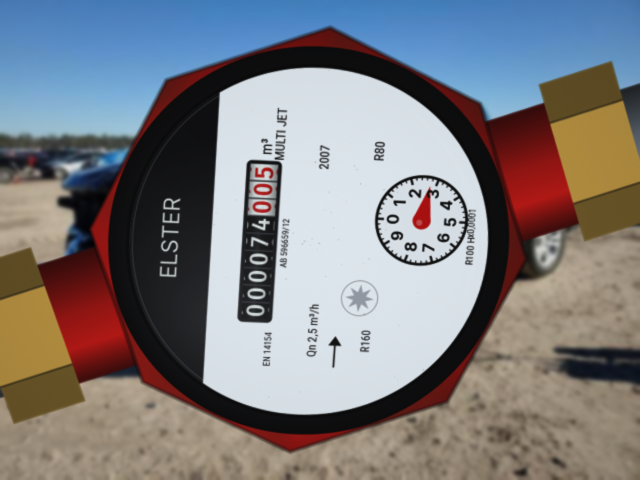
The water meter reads 74.0052; m³
